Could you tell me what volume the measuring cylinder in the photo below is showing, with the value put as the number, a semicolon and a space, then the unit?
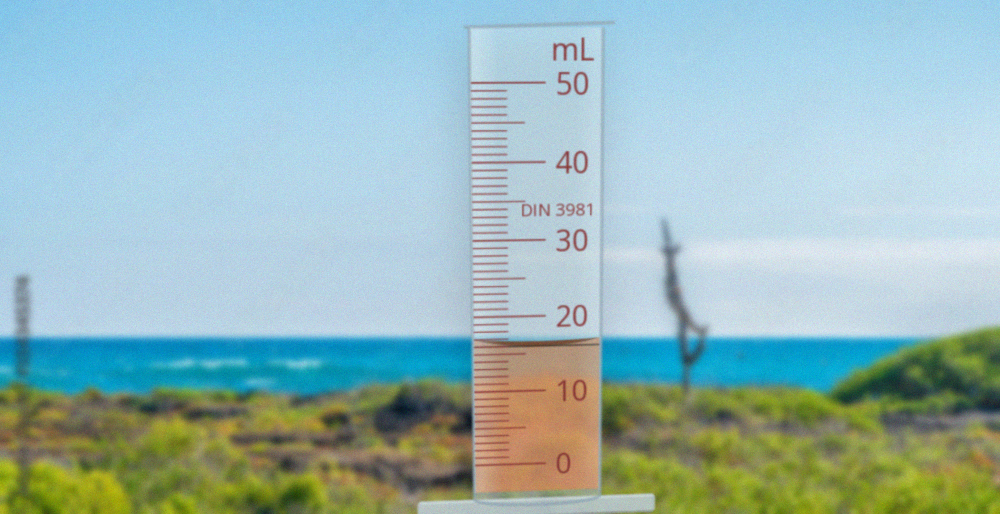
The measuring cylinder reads 16; mL
